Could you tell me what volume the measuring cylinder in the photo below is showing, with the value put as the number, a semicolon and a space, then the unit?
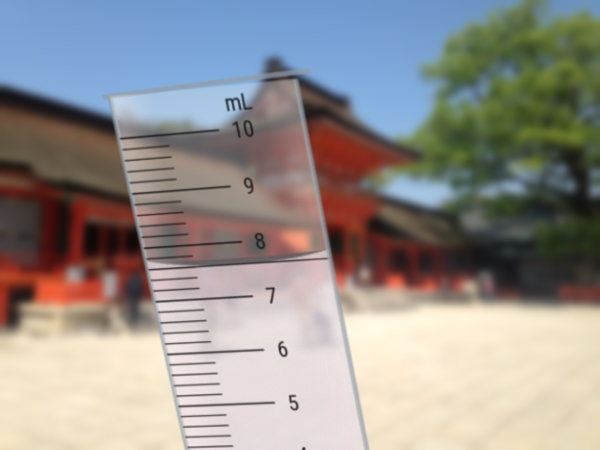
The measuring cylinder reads 7.6; mL
